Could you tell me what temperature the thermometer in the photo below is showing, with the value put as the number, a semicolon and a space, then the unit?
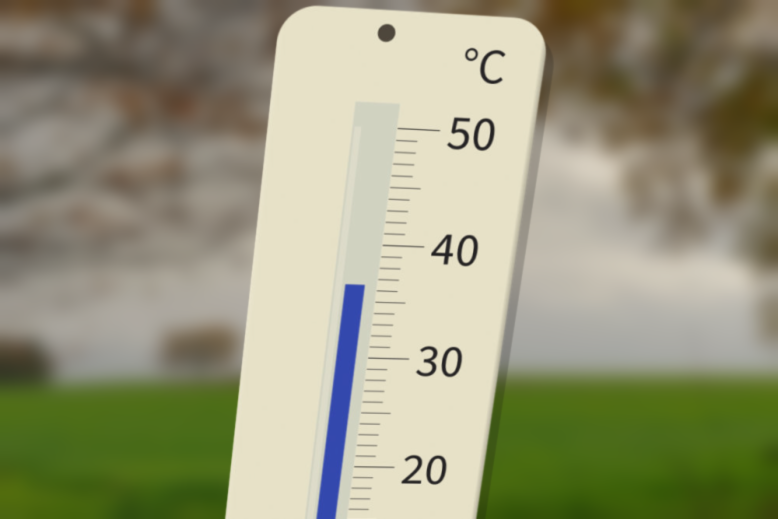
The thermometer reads 36.5; °C
